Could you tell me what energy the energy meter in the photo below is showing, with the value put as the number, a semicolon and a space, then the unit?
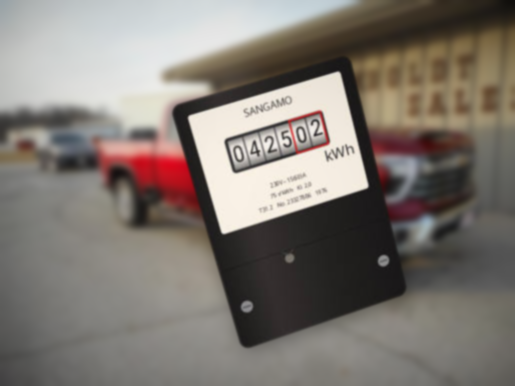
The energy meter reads 425.02; kWh
